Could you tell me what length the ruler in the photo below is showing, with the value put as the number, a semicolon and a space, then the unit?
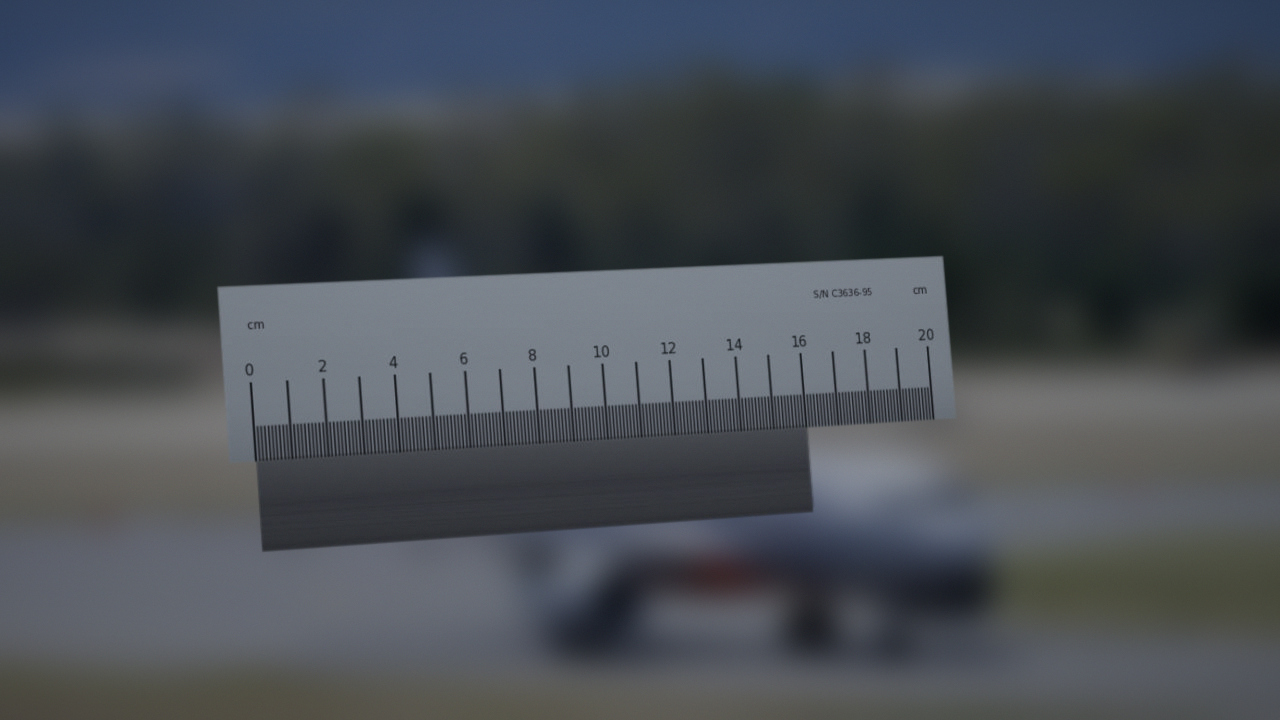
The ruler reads 16; cm
